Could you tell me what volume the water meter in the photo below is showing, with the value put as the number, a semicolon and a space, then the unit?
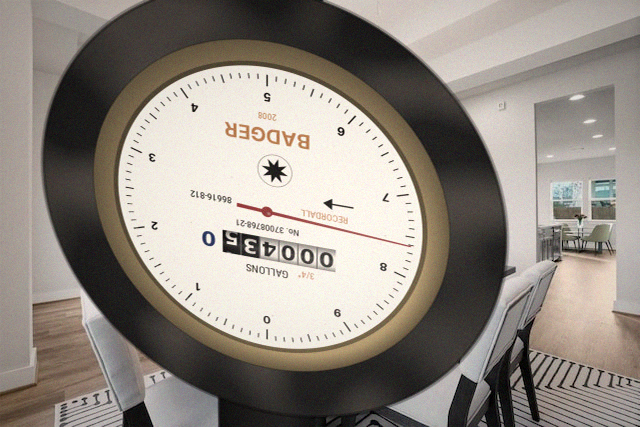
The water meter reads 4347.6; gal
